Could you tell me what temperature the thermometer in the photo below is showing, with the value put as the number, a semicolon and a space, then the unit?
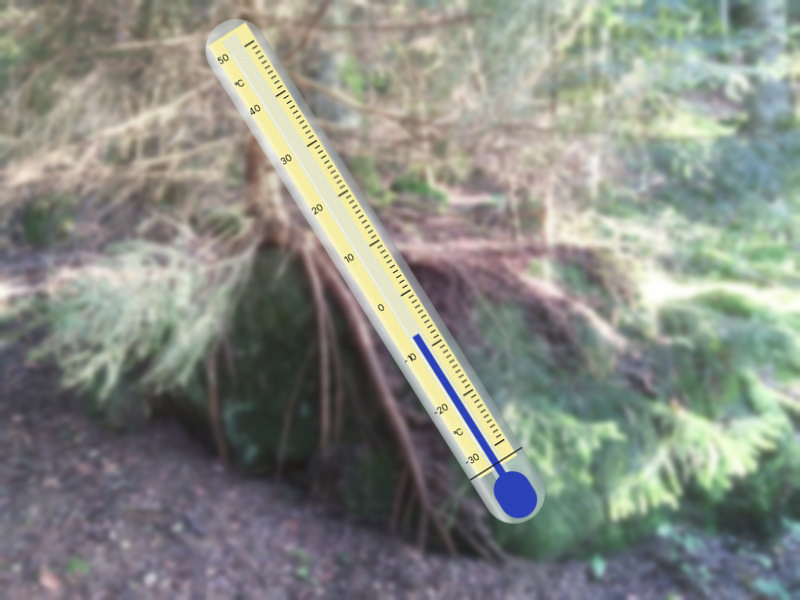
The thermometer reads -7; °C
